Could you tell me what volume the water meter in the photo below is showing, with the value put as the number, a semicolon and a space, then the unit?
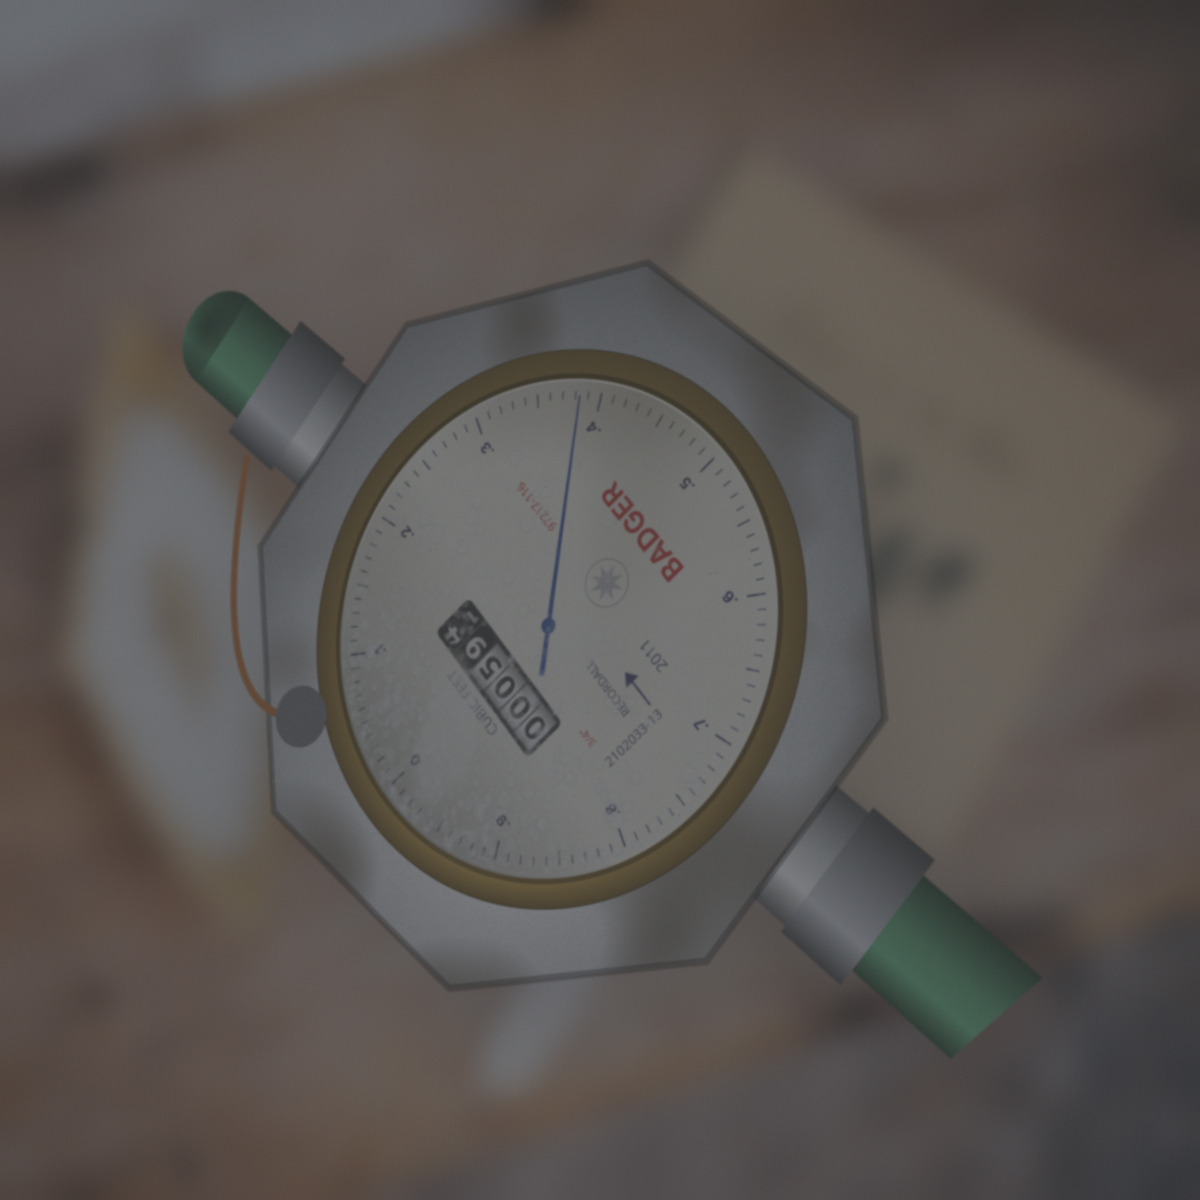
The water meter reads 594.38; ft³
